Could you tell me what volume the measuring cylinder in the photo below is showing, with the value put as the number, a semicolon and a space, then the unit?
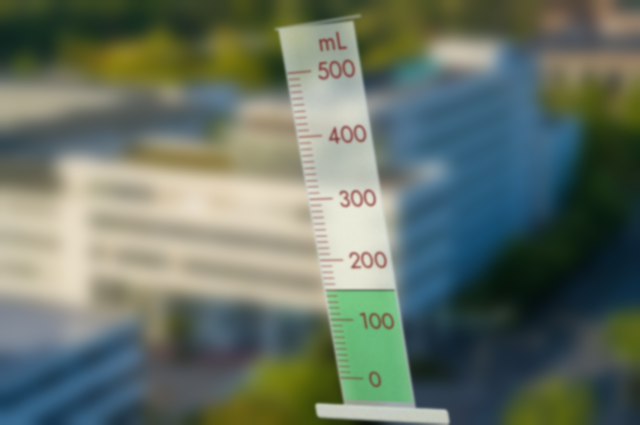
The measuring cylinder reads 150; mL
